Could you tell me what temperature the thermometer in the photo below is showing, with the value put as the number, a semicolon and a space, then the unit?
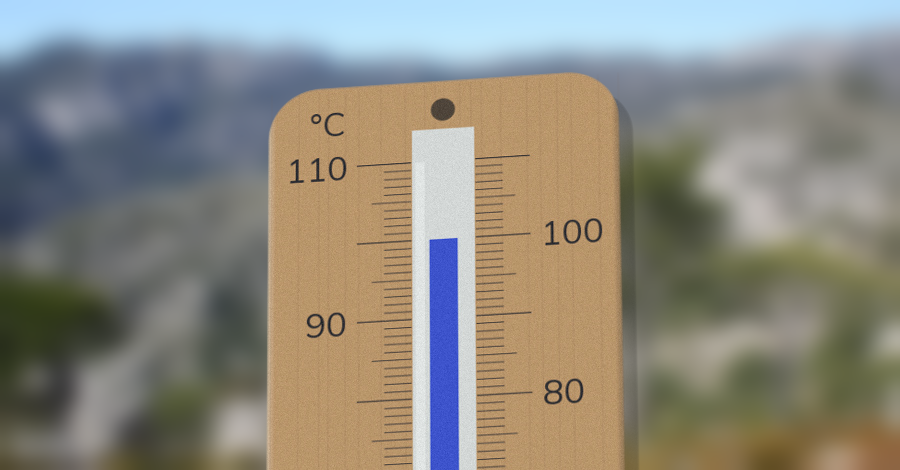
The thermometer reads 100; °C
